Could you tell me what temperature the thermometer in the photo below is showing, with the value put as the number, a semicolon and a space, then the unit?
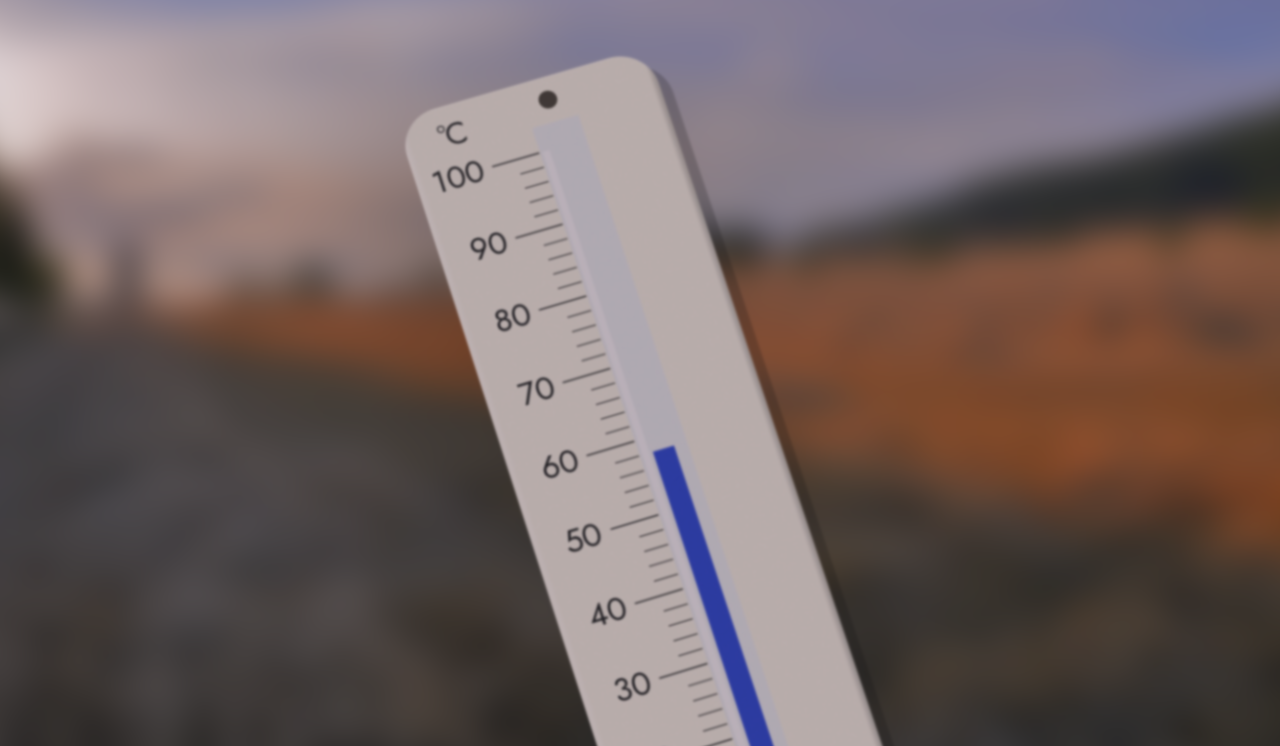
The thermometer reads 58; °C
